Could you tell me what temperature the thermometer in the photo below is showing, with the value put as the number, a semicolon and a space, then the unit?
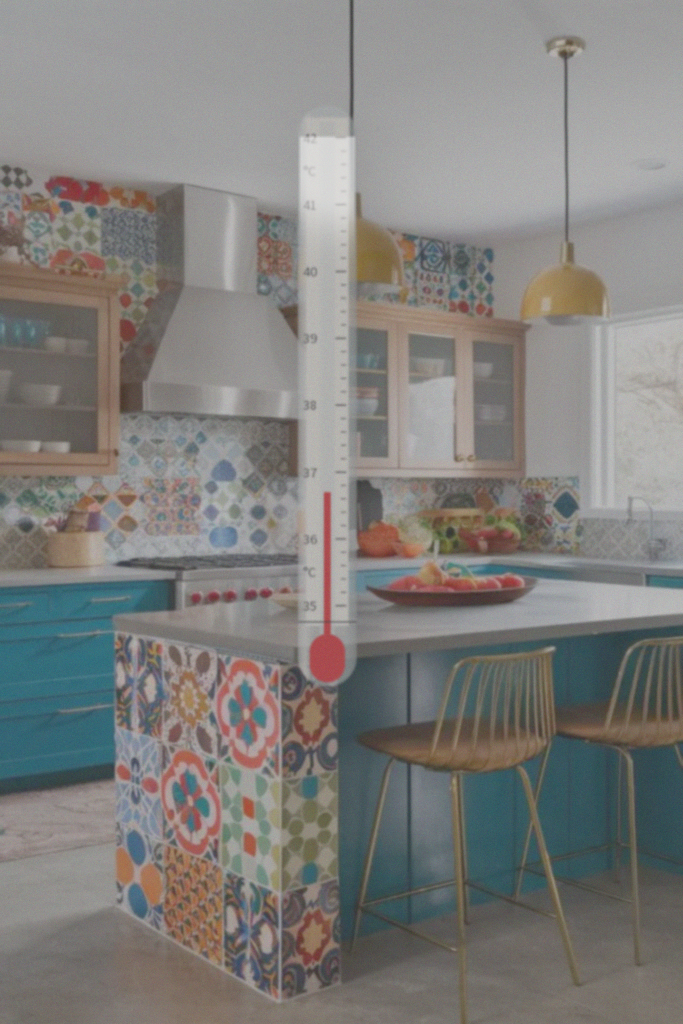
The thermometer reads 36.7; °C
